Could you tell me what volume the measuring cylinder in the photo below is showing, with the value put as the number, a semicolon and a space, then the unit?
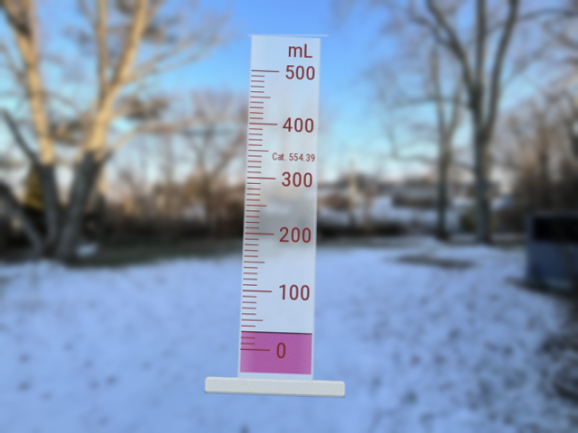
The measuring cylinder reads 30; mL
